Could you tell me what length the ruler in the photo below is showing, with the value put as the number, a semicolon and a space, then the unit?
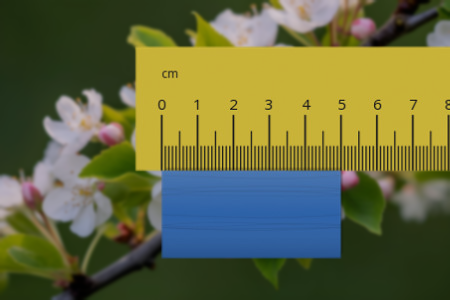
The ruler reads 5; cm
